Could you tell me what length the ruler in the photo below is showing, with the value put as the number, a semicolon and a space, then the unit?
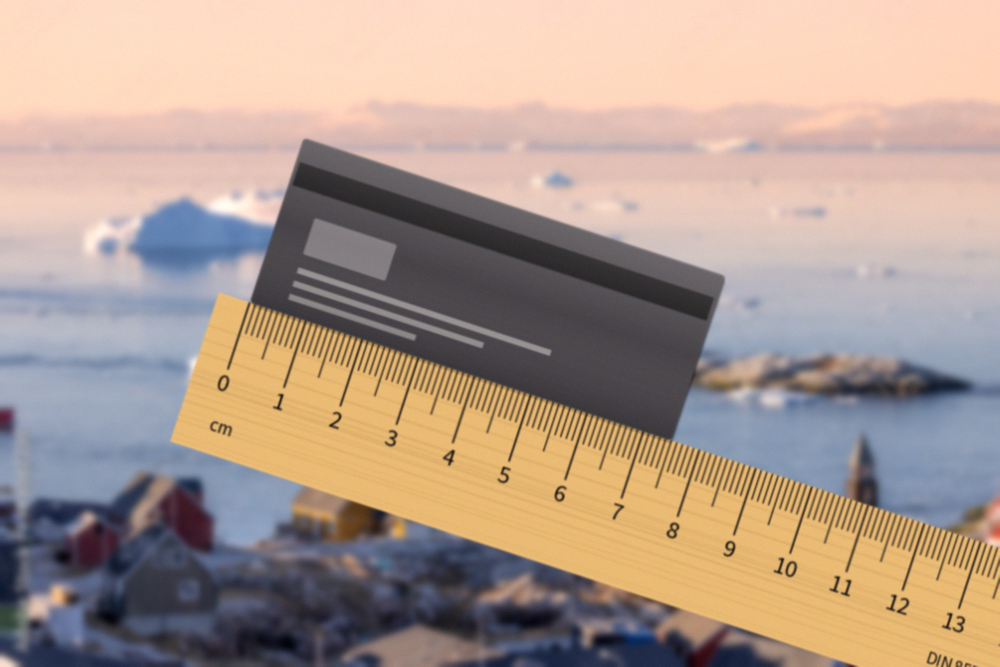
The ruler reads 7.5; cm
